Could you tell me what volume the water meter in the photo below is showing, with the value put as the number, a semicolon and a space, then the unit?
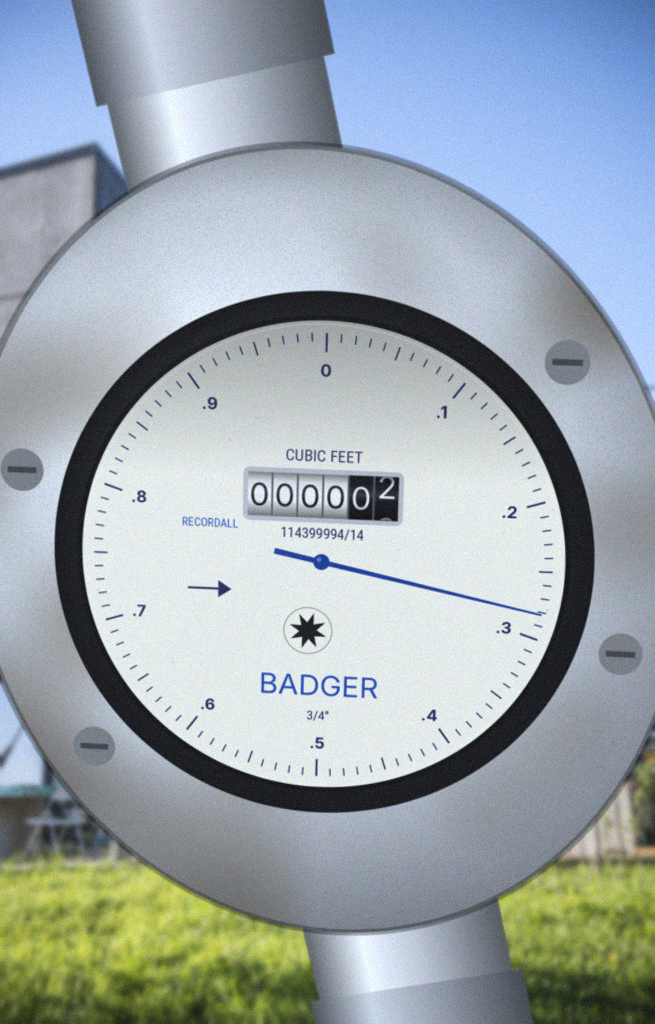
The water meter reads 2.28; ft³
